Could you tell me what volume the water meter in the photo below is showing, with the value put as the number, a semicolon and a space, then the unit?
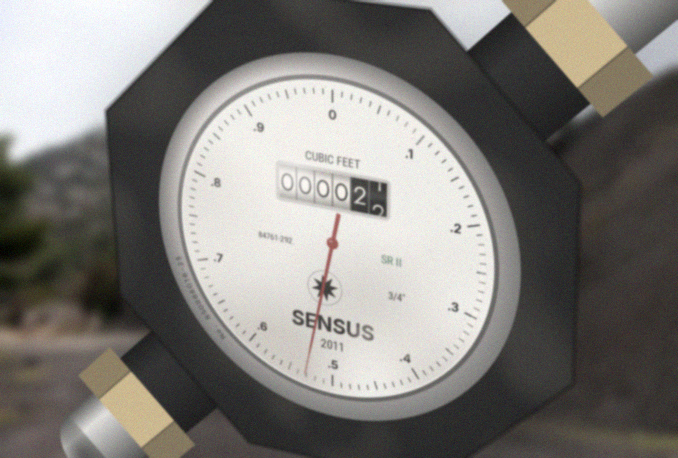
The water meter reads 21.53; ft³
